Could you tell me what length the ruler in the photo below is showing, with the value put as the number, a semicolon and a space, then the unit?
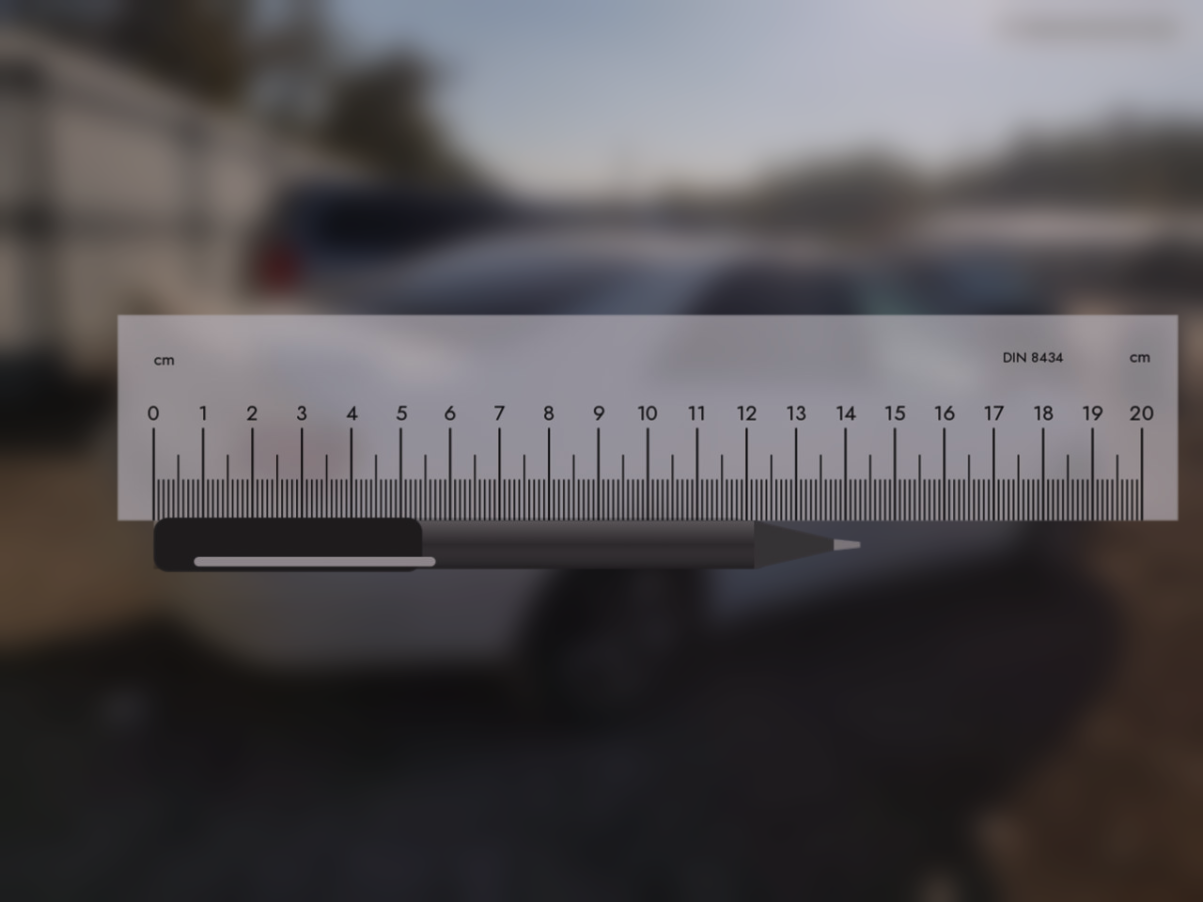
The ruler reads 14.3; cm
